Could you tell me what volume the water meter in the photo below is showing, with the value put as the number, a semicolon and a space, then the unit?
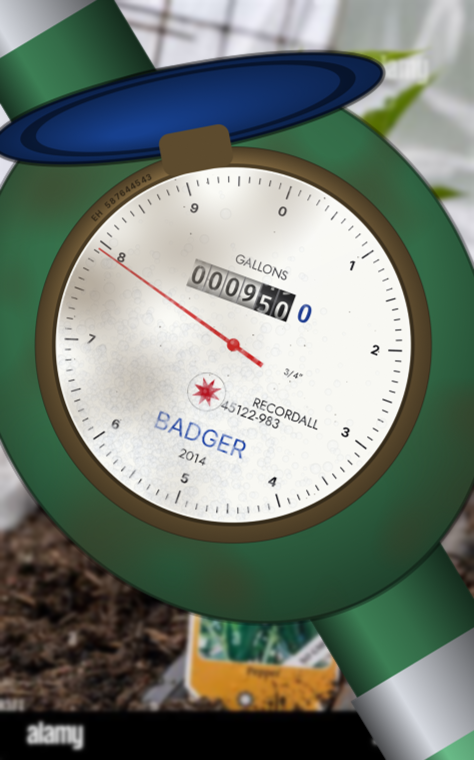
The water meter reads 9497.9; gal
